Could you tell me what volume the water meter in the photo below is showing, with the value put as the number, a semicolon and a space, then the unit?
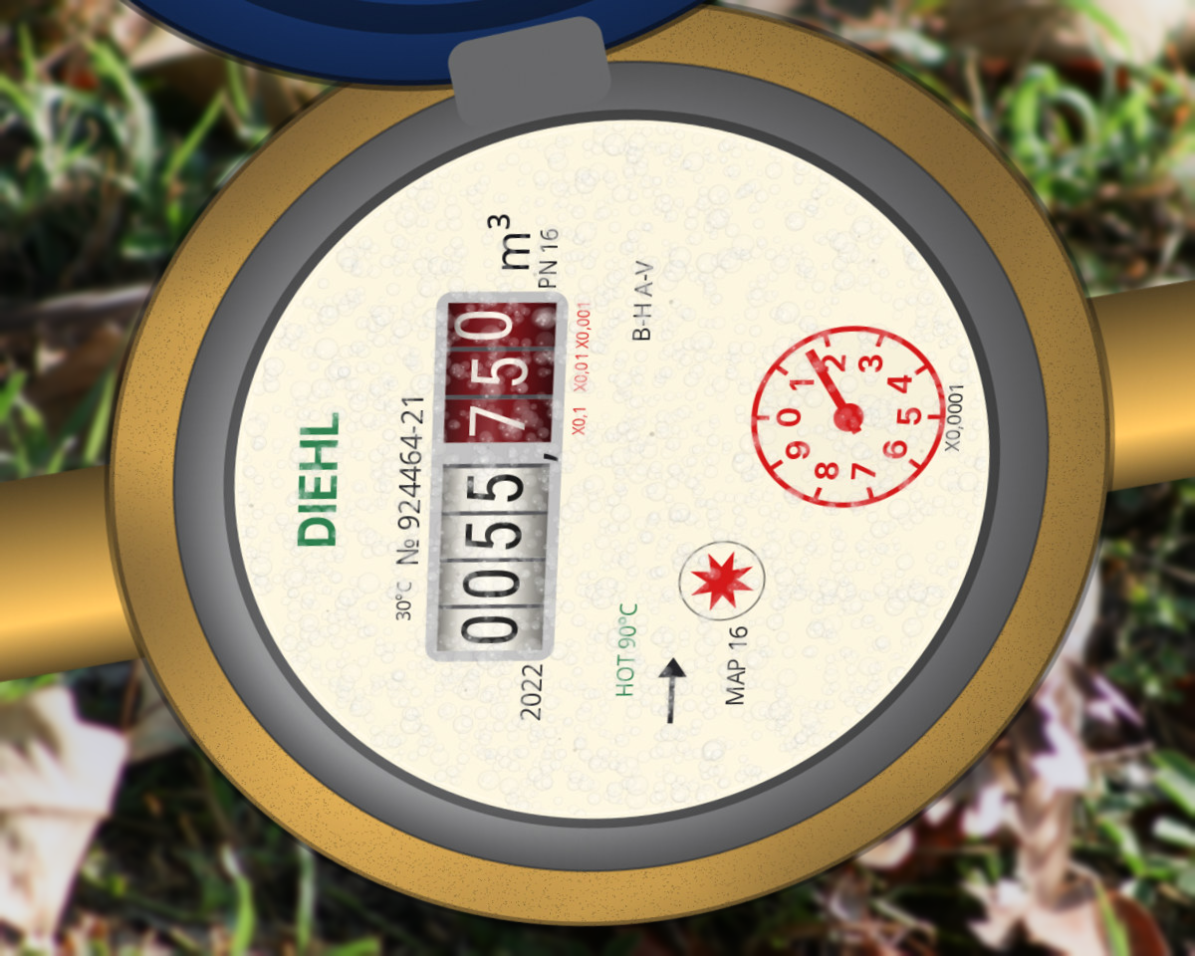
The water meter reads 55.7501; m³
